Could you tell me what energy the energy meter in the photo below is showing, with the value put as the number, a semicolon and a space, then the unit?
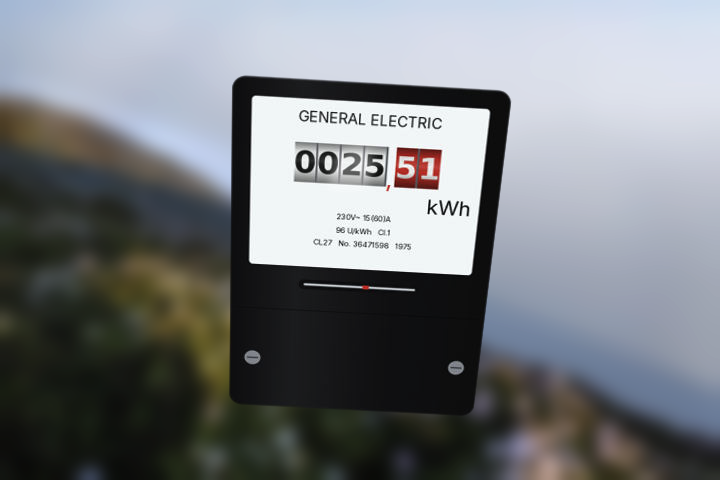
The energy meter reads 25.51; kWh
